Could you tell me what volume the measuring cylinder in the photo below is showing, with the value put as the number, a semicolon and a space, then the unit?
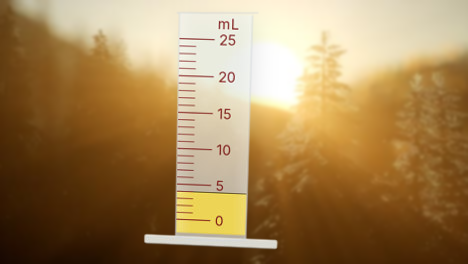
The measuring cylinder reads 4; mL
